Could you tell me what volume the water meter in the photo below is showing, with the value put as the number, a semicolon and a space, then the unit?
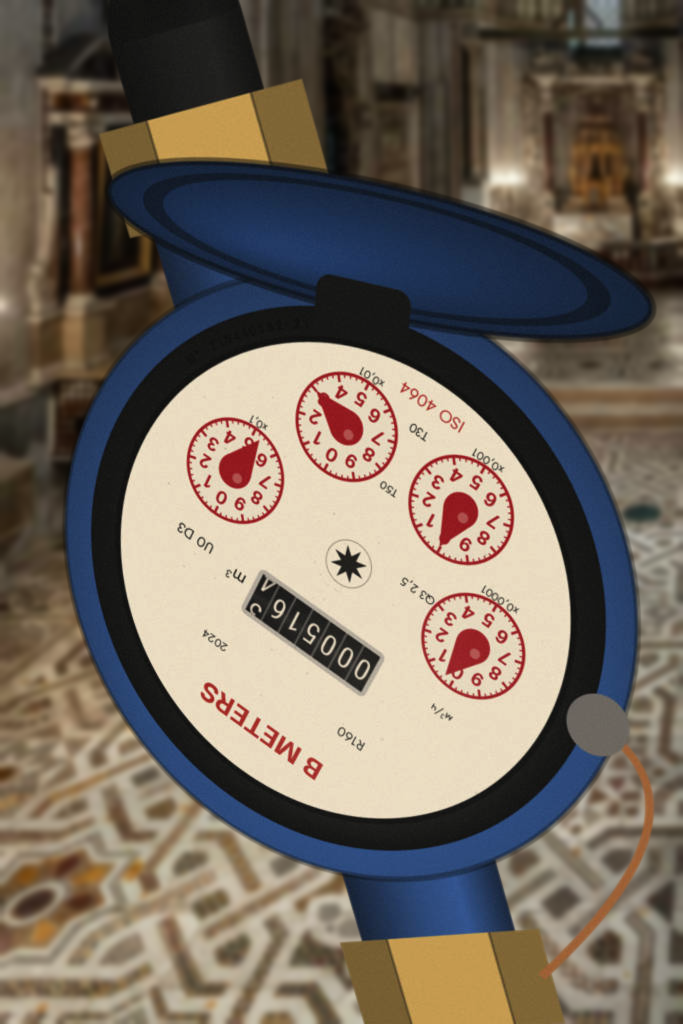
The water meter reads 5163.5300; m³
